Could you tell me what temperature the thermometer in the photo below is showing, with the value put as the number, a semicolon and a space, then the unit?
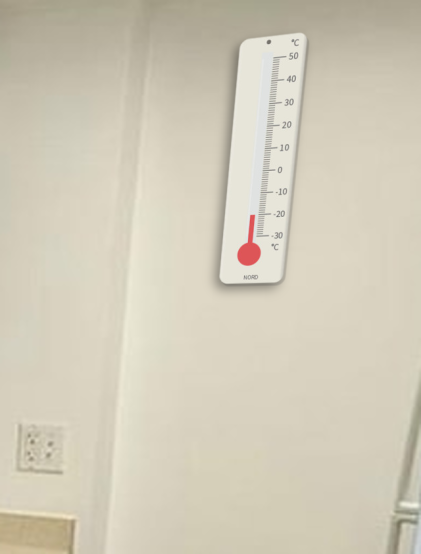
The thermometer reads -20; °C
